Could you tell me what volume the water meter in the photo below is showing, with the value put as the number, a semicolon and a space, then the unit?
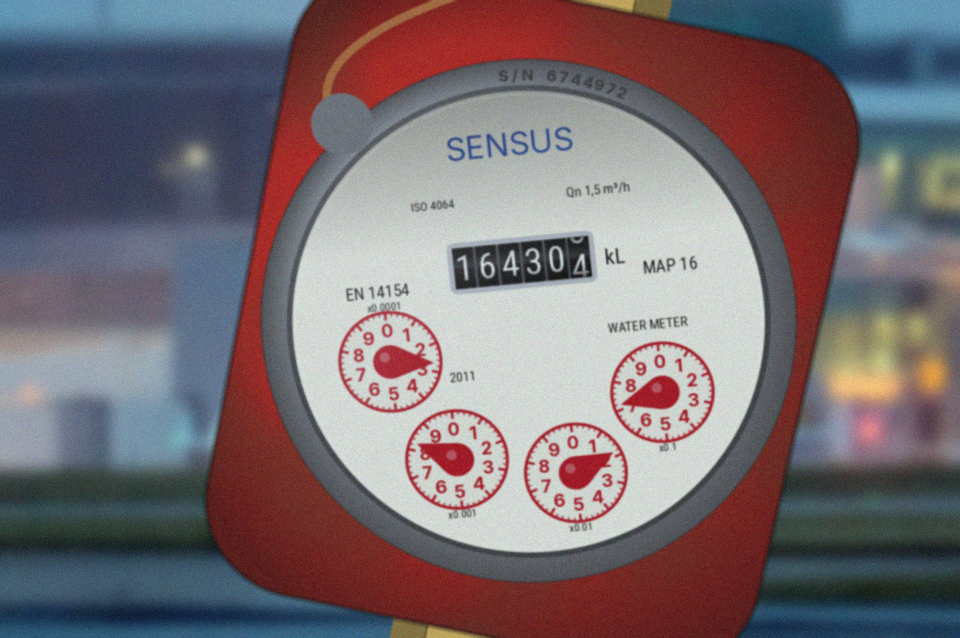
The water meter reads 164303.7182; kL
